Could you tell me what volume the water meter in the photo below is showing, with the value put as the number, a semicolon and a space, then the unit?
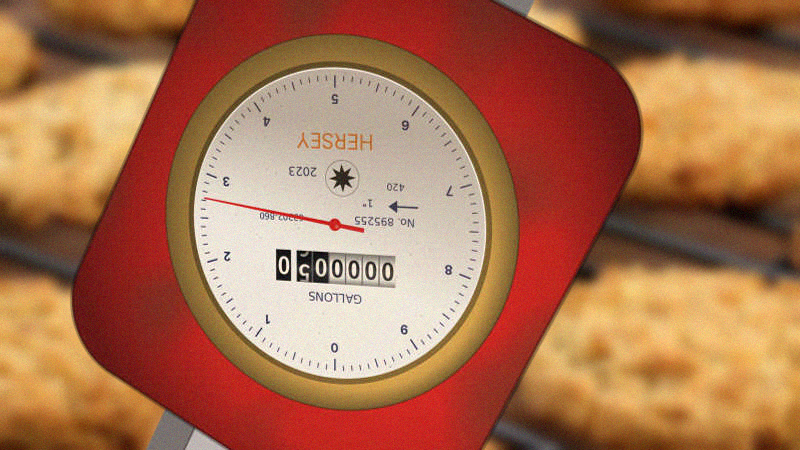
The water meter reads 52.7; gal
